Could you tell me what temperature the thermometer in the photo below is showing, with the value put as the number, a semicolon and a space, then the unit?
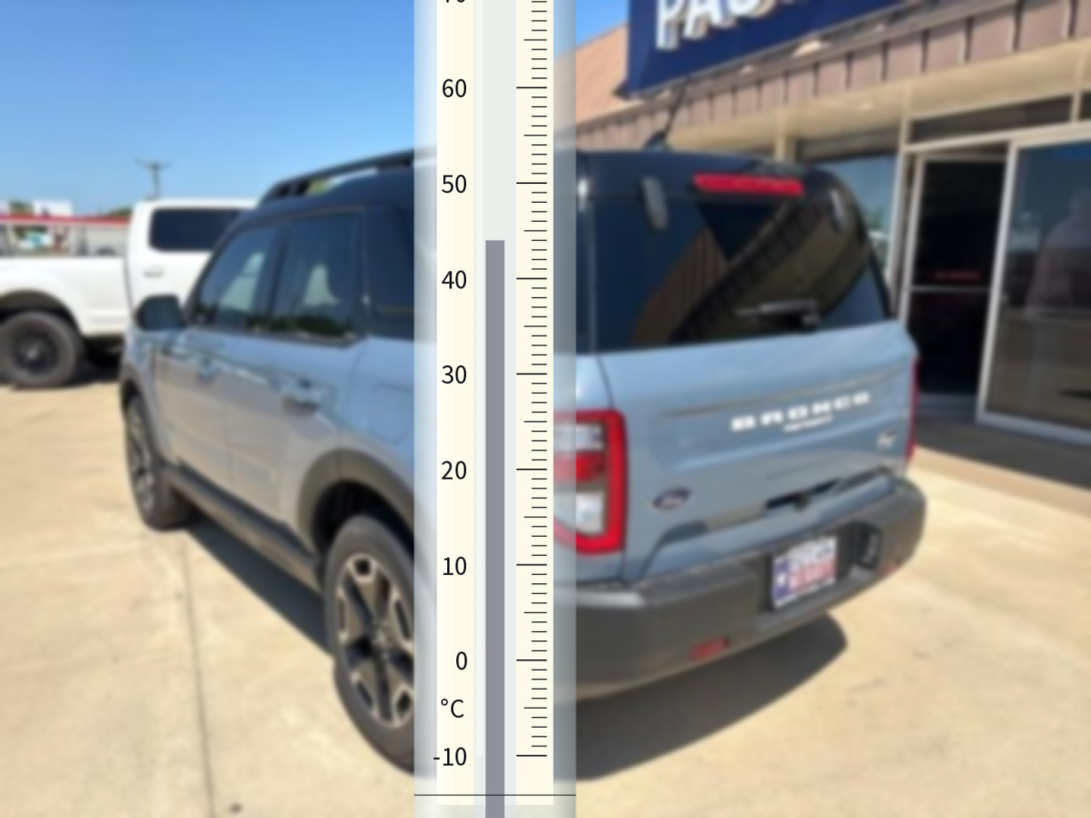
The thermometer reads 44; °C
